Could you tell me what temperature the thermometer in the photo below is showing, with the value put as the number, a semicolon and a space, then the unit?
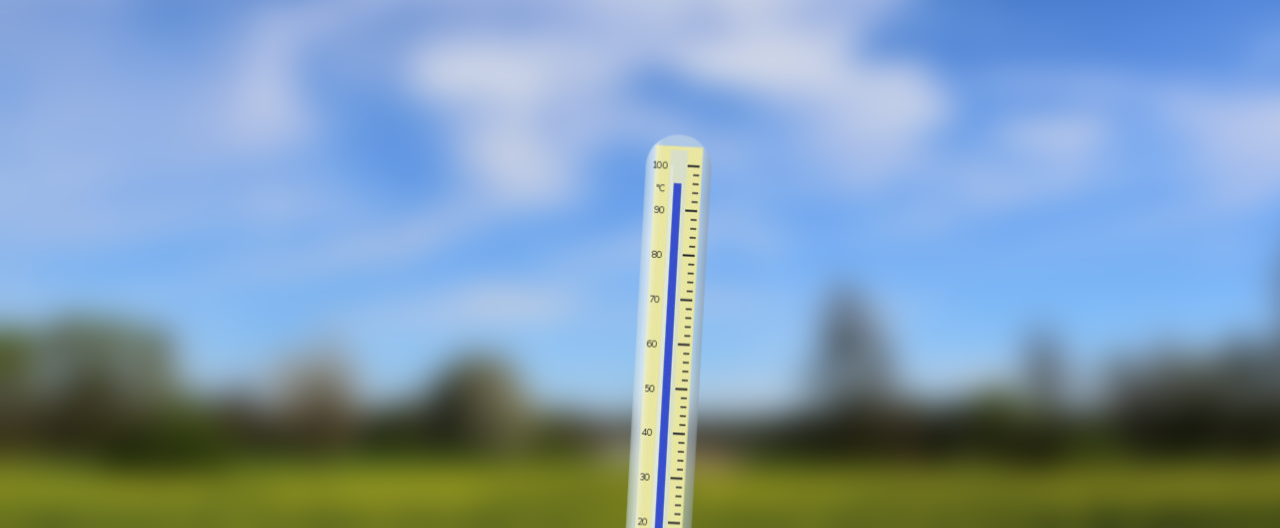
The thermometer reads 96; °C
